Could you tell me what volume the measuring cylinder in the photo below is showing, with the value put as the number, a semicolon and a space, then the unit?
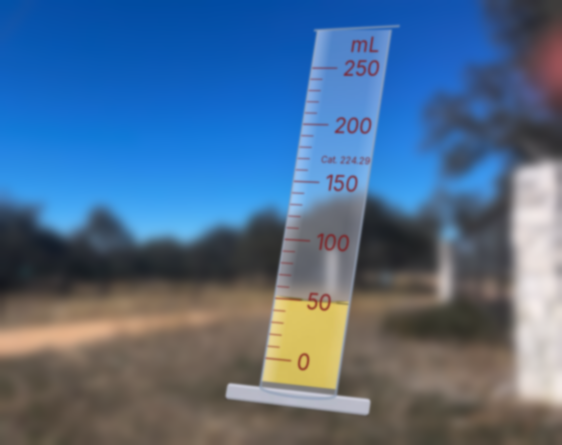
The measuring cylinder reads 50; mL
